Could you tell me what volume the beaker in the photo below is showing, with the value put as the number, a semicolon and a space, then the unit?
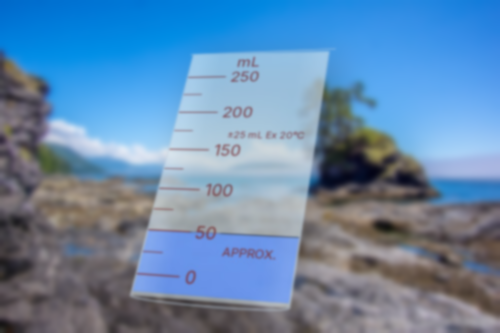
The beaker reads 50; mL
